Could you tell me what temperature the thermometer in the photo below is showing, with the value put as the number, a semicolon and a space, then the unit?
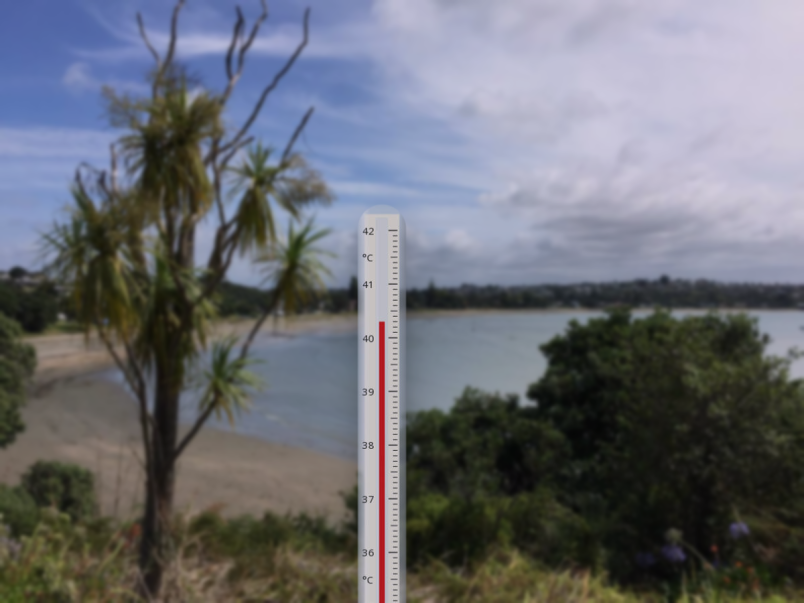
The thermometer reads 40.3; °C
